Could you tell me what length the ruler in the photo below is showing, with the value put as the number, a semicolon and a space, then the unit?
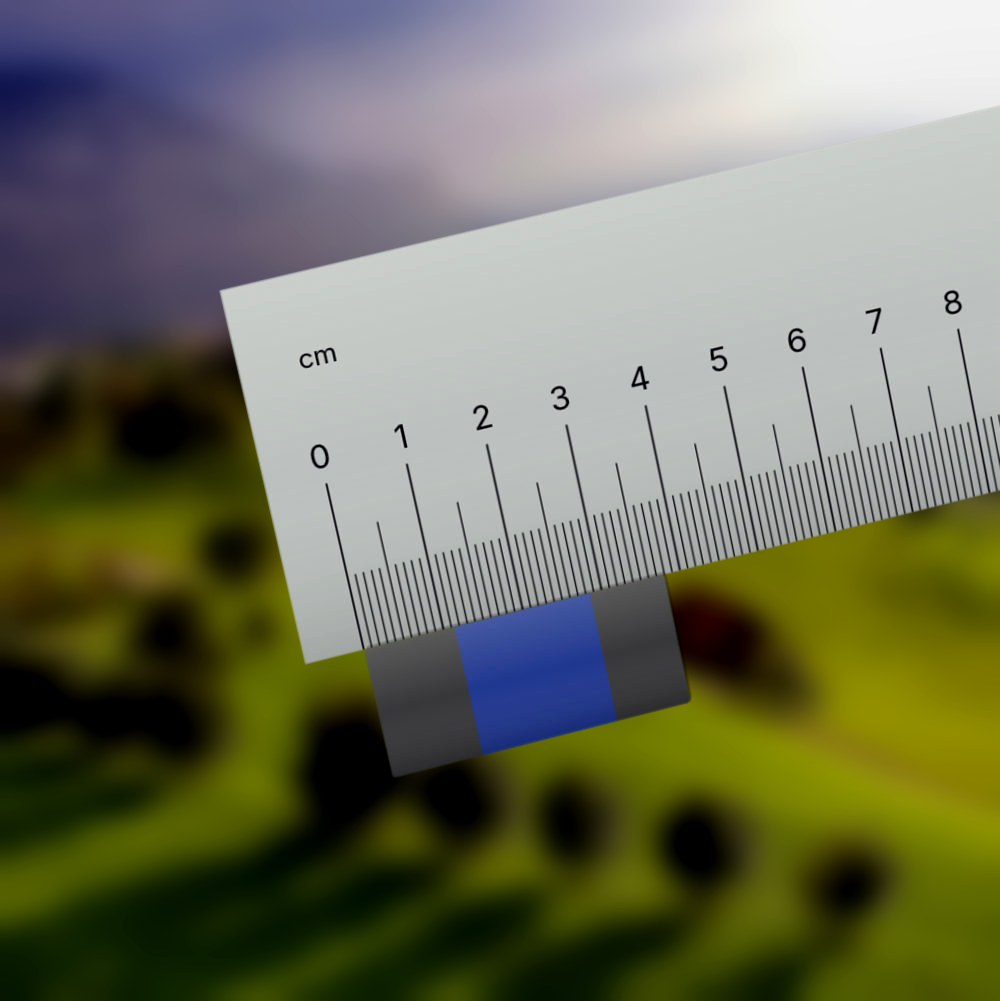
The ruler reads 3.8; cm
